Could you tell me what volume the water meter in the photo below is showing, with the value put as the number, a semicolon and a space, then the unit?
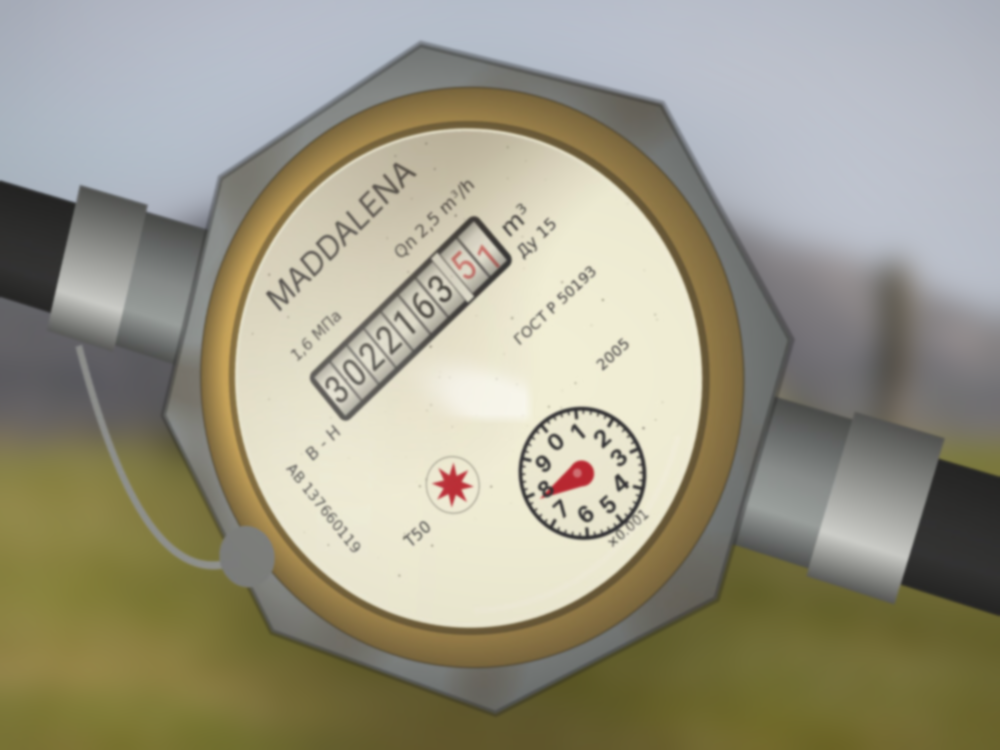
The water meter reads 3022163.507; m³
